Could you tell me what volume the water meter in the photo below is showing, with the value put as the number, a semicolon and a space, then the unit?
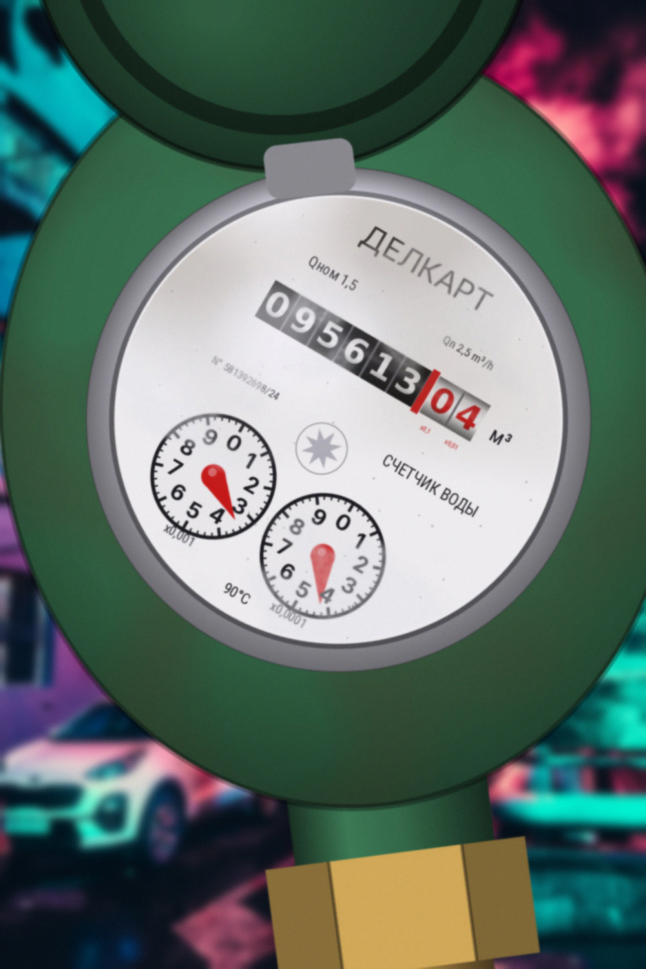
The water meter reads 95613.0434; m³
